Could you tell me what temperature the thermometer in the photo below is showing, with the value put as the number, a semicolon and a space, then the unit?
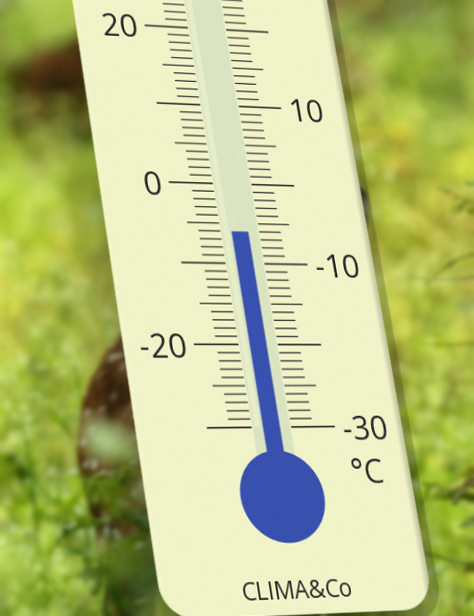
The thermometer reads -6; °C
